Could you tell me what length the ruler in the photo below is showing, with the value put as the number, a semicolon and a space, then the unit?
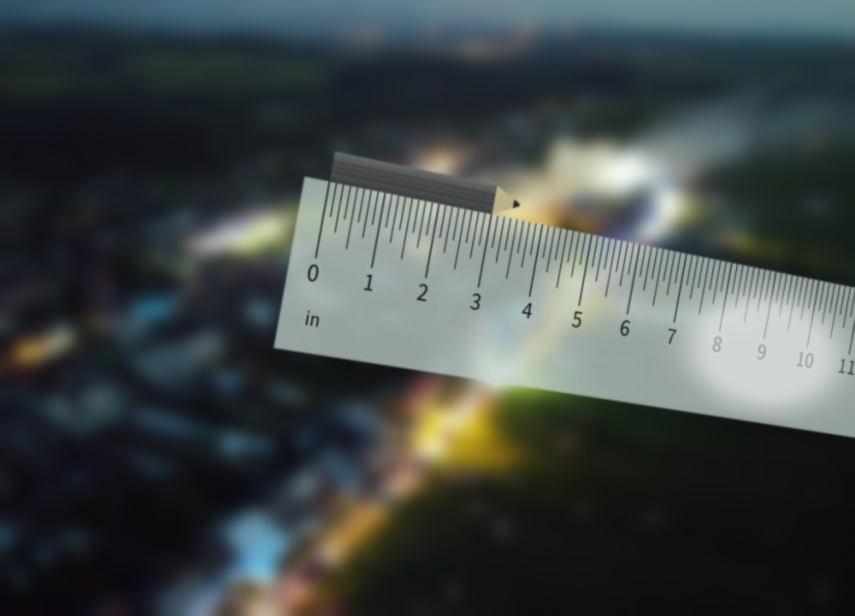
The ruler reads 3.5; in
